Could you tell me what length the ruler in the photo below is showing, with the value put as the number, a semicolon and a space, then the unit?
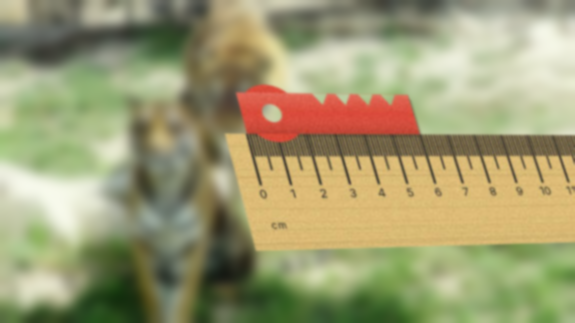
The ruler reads 6; cm
